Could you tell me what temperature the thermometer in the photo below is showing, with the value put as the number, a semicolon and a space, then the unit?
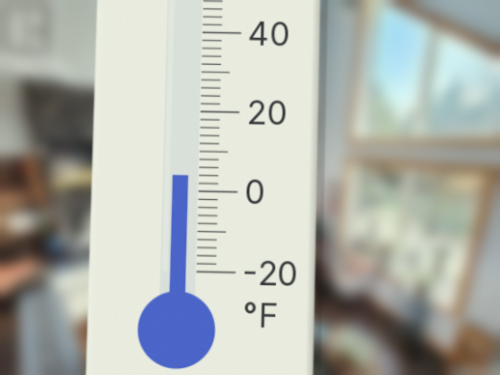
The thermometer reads 4; °F
